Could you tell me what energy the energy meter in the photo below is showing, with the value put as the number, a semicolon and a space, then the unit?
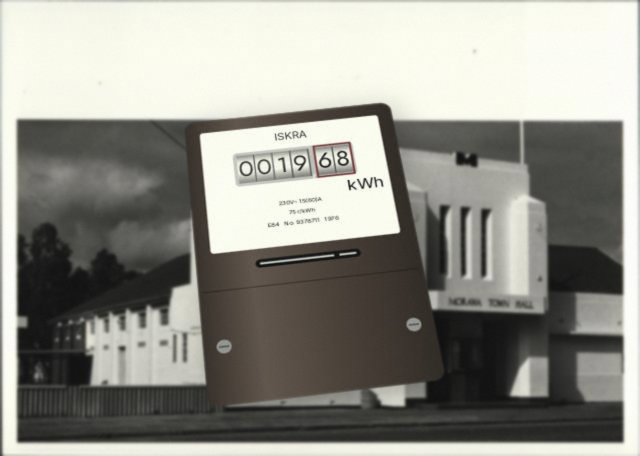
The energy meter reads 19.68; kWh
